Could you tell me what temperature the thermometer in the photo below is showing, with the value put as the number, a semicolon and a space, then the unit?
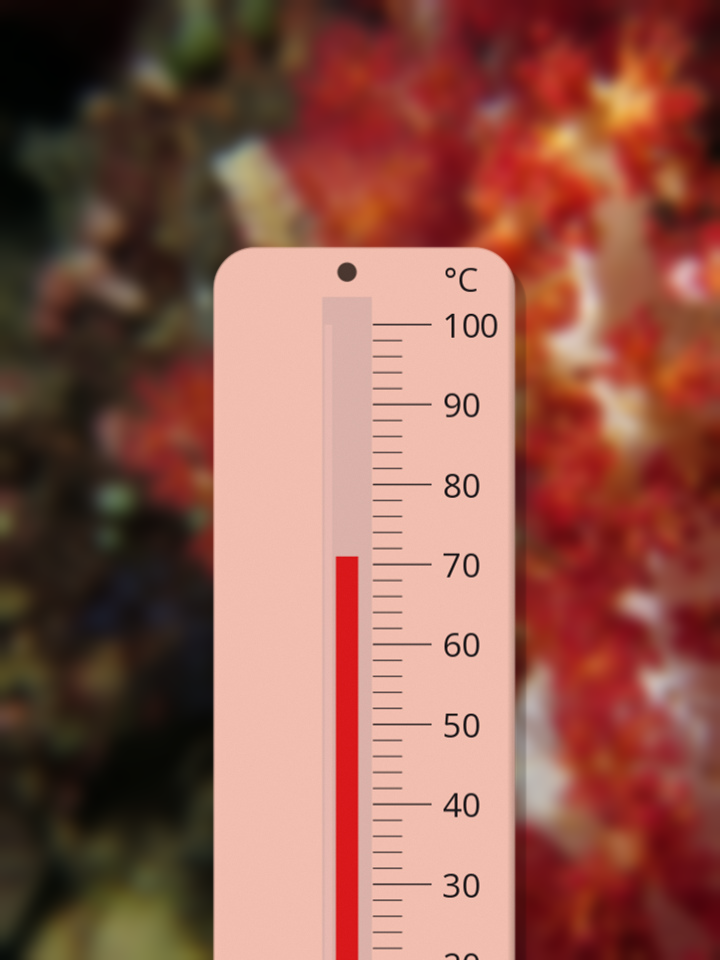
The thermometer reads 71; °C
